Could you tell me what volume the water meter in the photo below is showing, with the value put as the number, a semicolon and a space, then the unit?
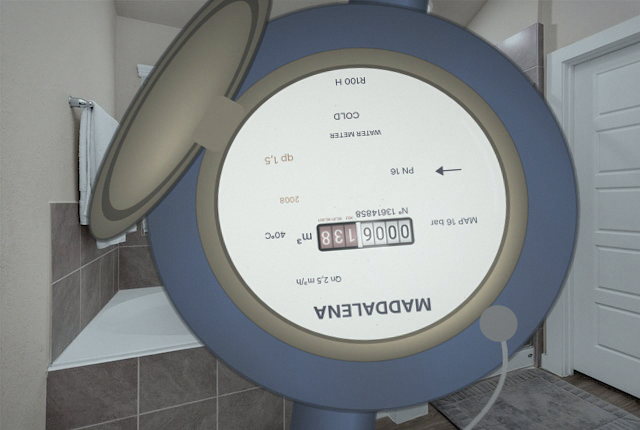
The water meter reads 6.138; m³
